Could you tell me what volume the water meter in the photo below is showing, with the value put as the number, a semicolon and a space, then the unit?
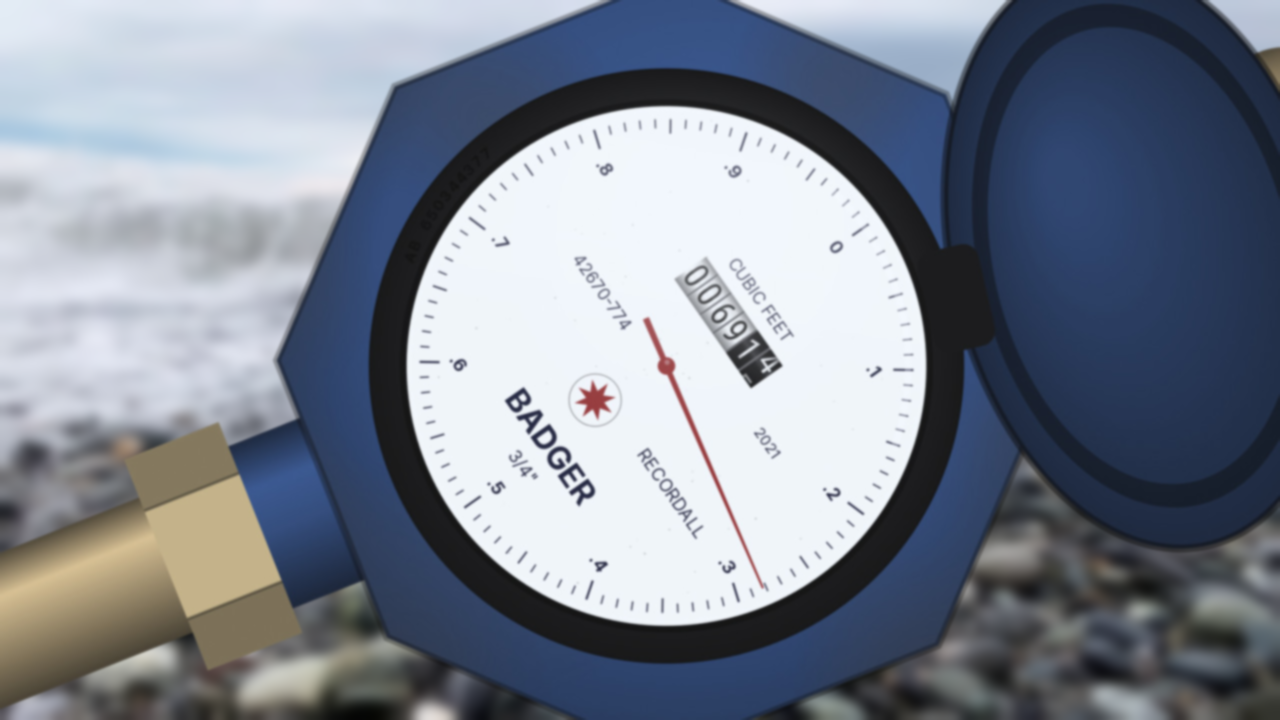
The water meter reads 6914.28; ft³
